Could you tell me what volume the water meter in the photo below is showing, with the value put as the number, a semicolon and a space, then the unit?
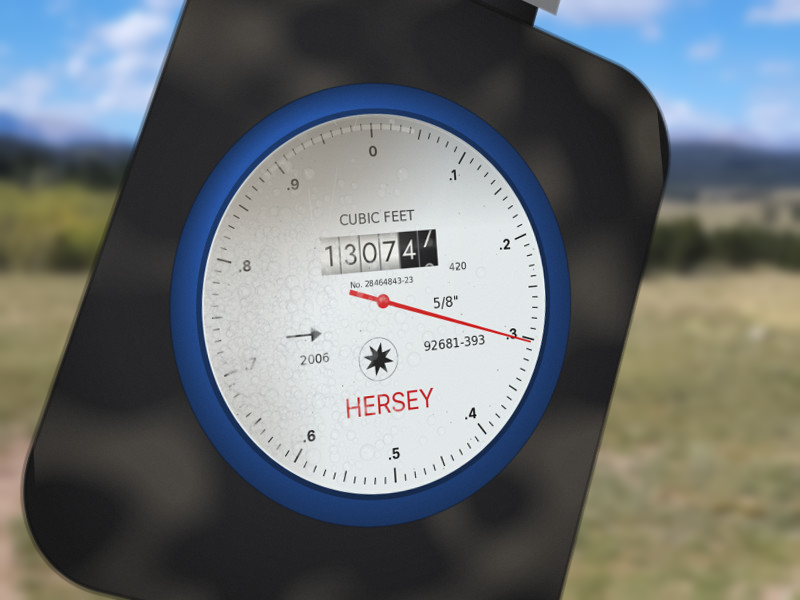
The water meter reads 130747.30; ft³
